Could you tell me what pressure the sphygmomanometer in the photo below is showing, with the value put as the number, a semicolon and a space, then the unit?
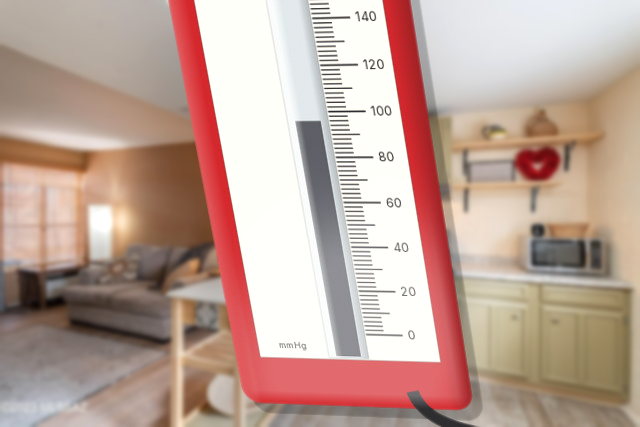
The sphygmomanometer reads 96; mmHg
